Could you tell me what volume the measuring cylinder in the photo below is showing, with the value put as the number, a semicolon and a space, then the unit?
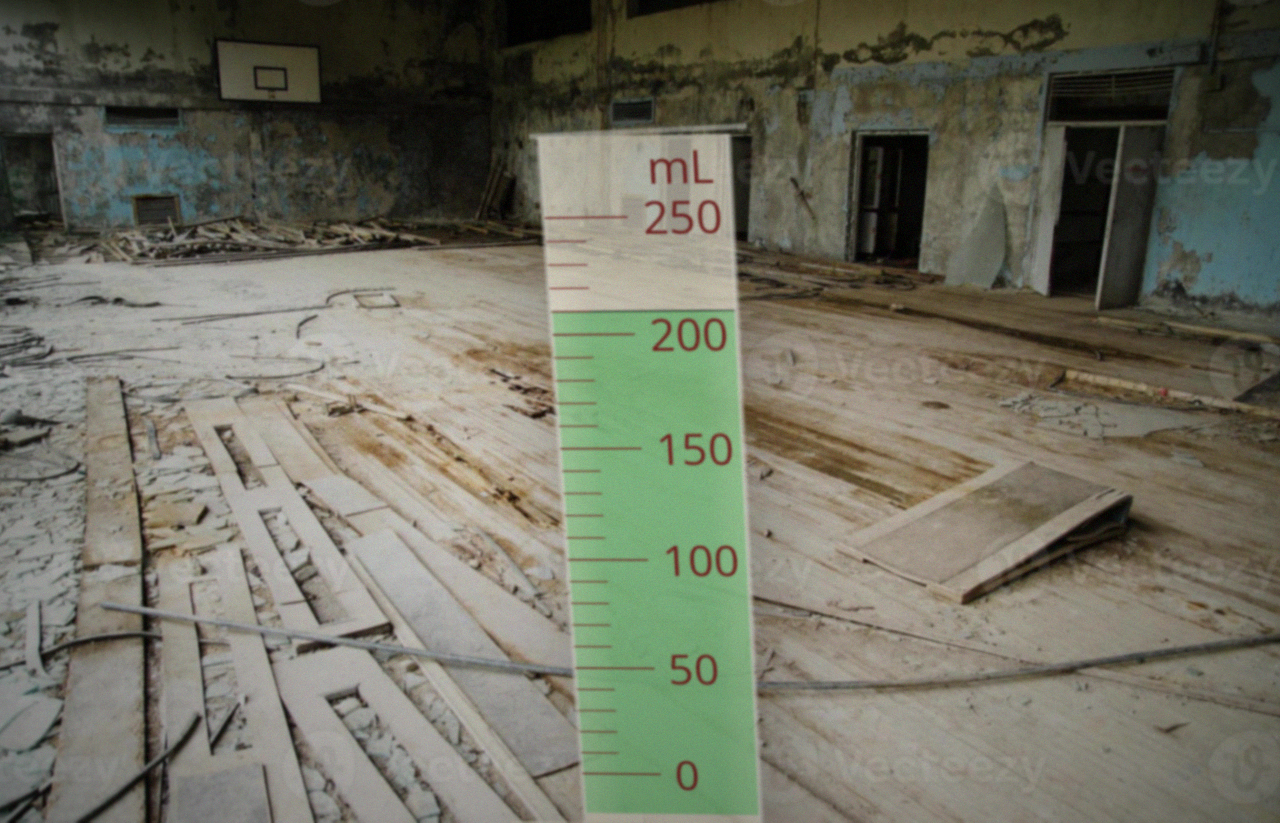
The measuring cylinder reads 210; mL
